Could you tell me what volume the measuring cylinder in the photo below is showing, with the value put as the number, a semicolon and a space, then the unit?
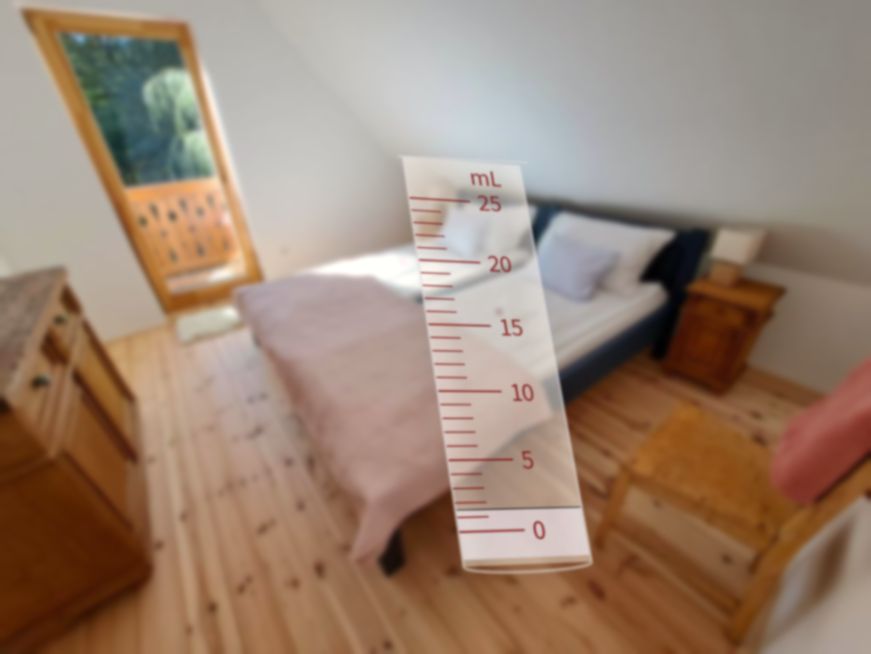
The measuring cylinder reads 1.5; mL
